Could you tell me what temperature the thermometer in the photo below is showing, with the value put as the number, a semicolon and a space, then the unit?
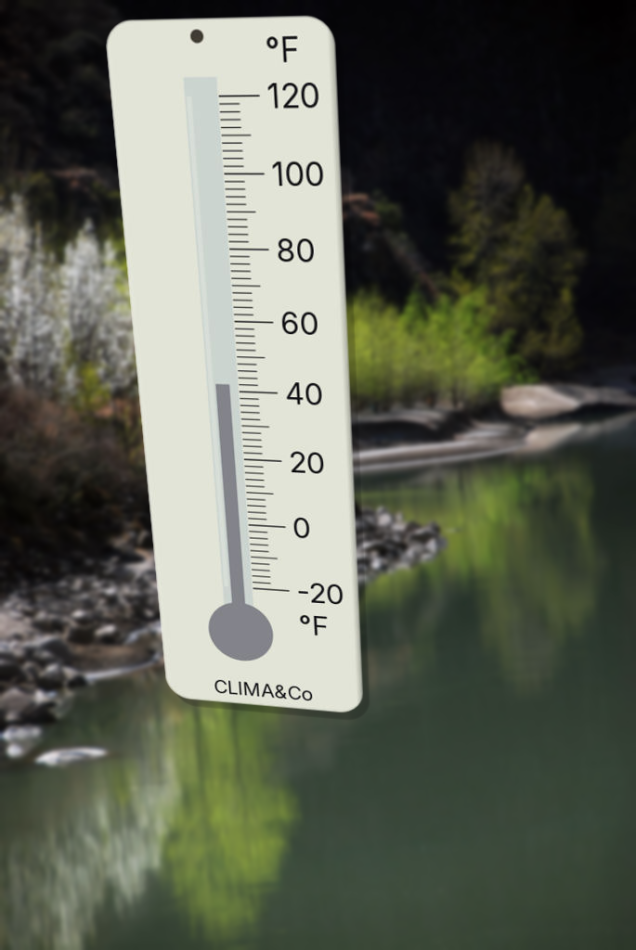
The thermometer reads 42; °F
